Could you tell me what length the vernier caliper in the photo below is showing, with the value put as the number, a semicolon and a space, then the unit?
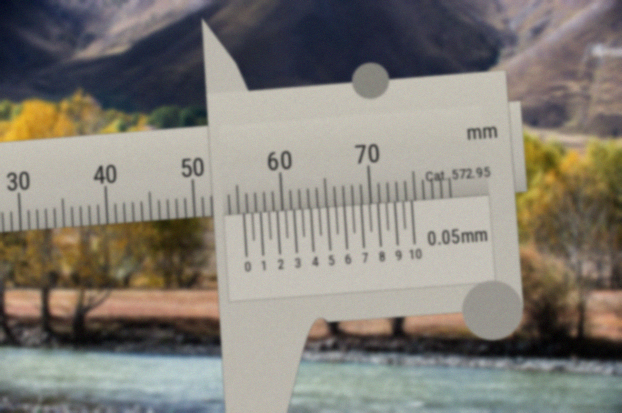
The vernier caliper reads 55.6; mm
